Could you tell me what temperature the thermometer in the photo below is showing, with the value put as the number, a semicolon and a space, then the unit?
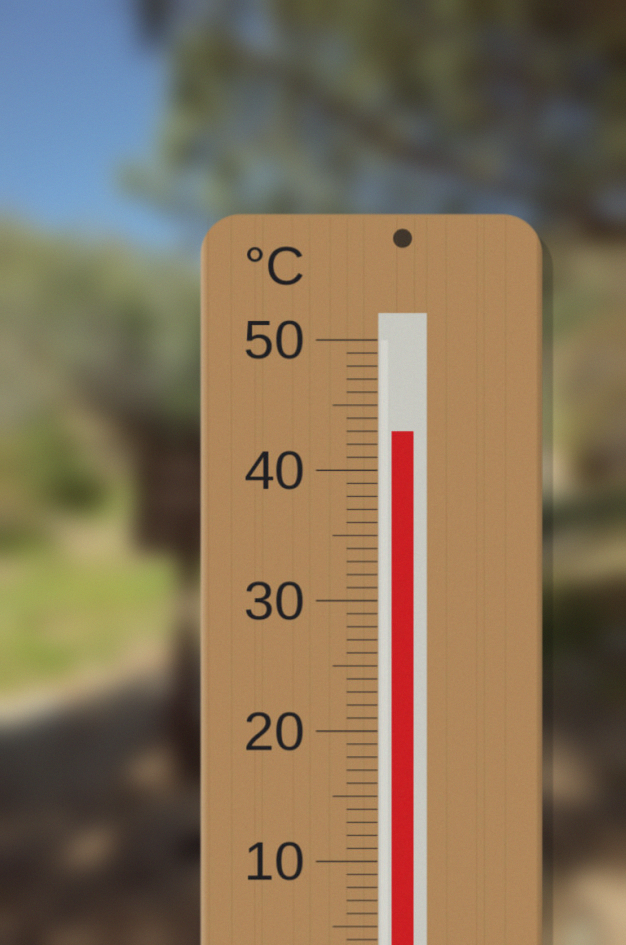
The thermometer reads 43; °C
